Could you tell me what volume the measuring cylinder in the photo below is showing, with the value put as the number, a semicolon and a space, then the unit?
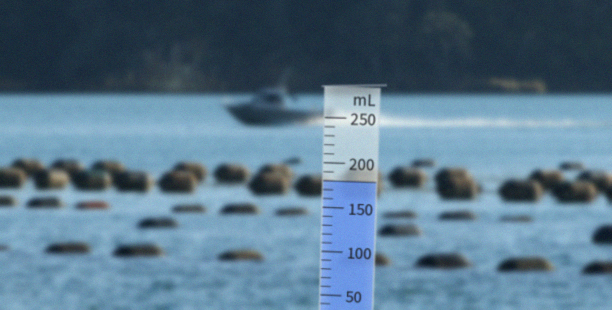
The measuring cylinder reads 180; mL
